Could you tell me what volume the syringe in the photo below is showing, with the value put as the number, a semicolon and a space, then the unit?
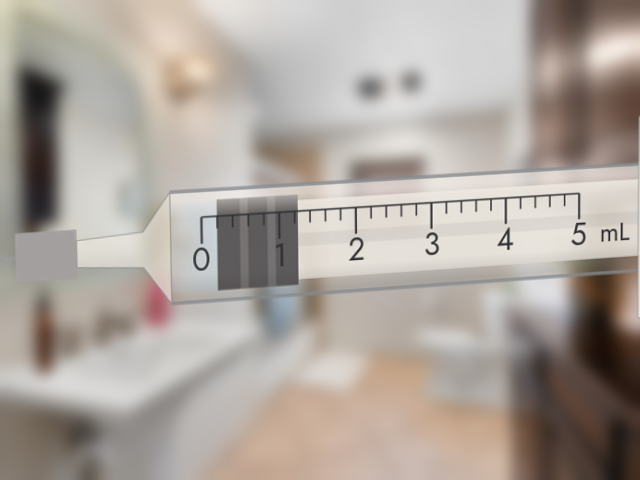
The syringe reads 0.2; mL
